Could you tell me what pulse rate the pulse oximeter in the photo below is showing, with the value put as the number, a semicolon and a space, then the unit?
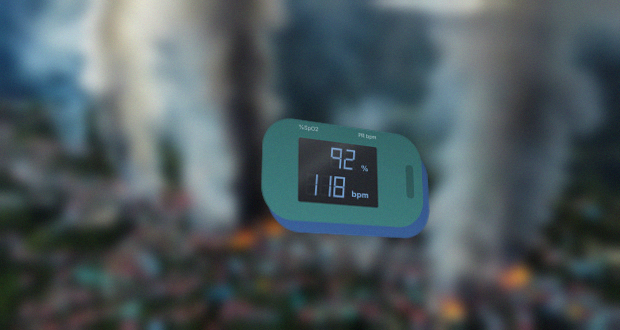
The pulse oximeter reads 118; bpm
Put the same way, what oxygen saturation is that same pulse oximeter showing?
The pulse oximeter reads 92; %
